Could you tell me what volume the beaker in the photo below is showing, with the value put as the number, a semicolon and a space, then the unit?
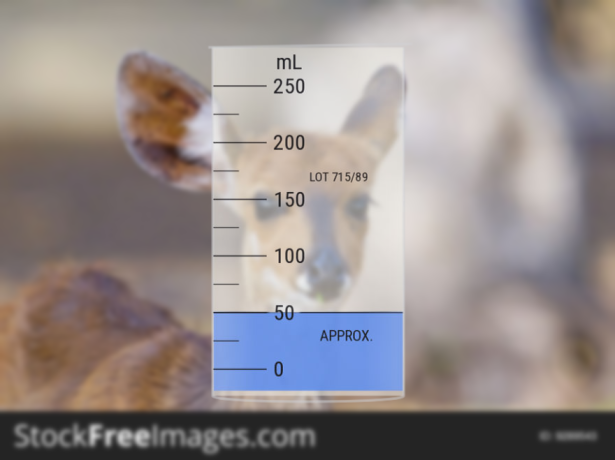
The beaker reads 50; mL
